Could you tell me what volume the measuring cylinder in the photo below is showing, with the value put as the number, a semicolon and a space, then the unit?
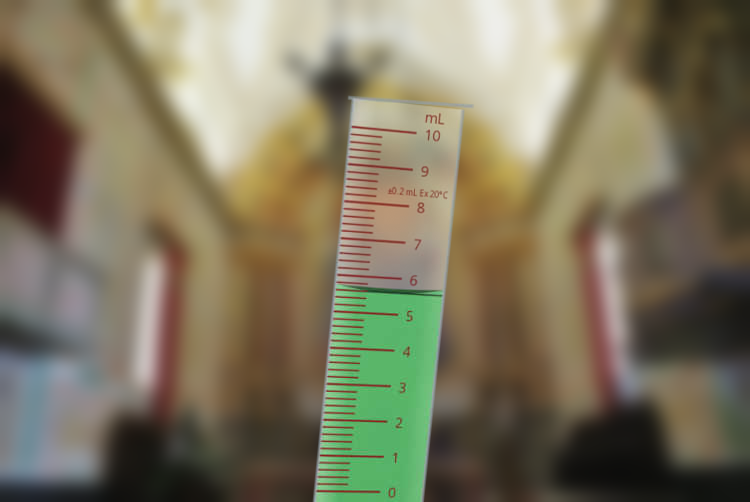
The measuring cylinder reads 5.6; mL
